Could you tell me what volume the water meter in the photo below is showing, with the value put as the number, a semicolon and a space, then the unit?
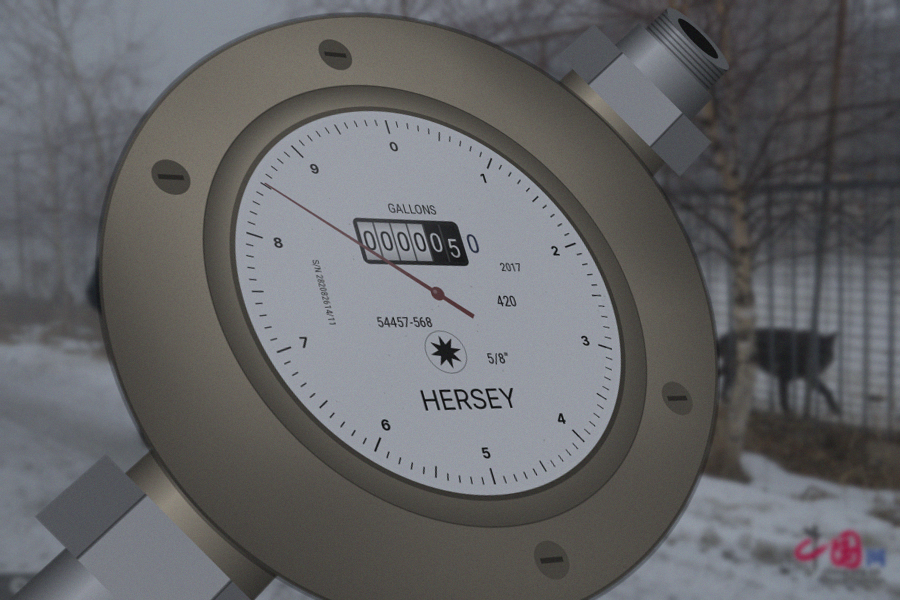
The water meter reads 48.5; gal
